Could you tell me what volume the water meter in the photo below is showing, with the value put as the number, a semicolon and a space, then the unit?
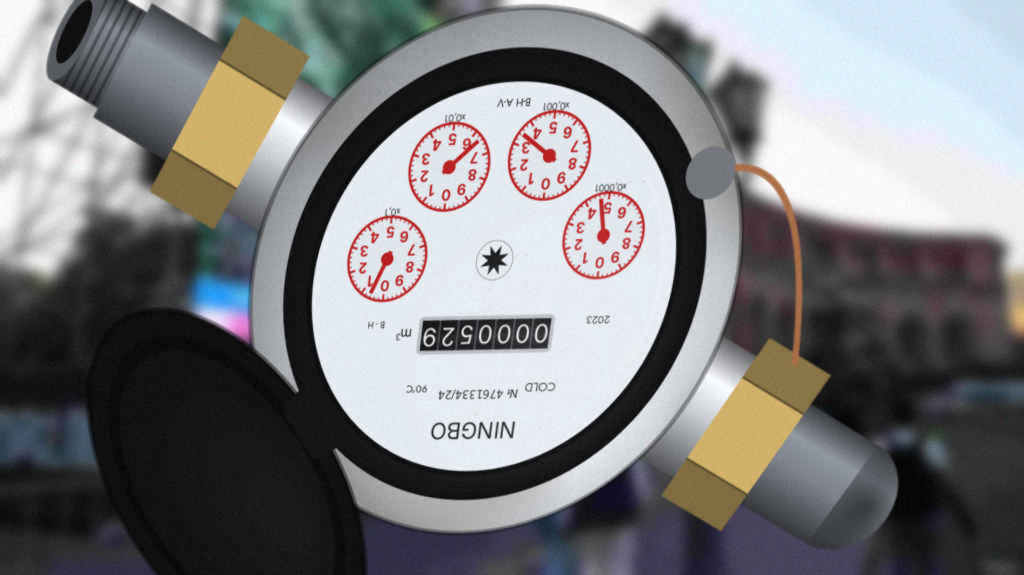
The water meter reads 529.0634; m³
